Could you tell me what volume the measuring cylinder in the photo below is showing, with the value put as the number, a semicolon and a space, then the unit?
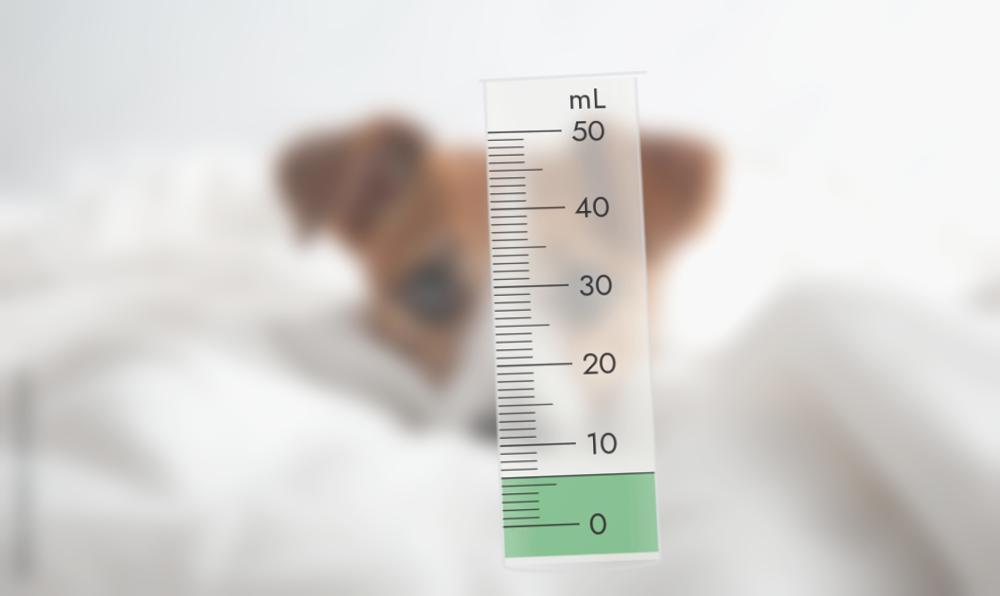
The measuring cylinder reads 6; mL
